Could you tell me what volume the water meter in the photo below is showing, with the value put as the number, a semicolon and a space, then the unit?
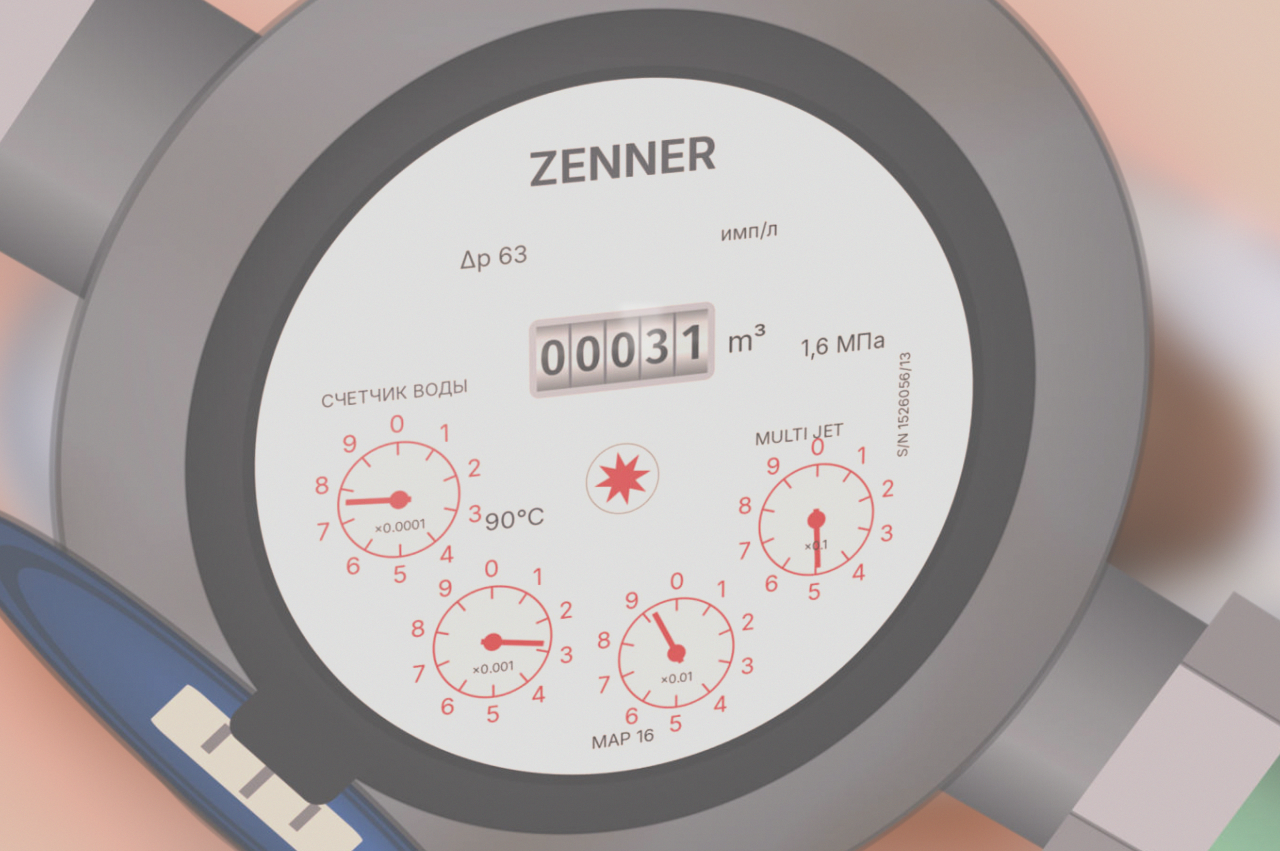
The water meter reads 31.4927; m³
